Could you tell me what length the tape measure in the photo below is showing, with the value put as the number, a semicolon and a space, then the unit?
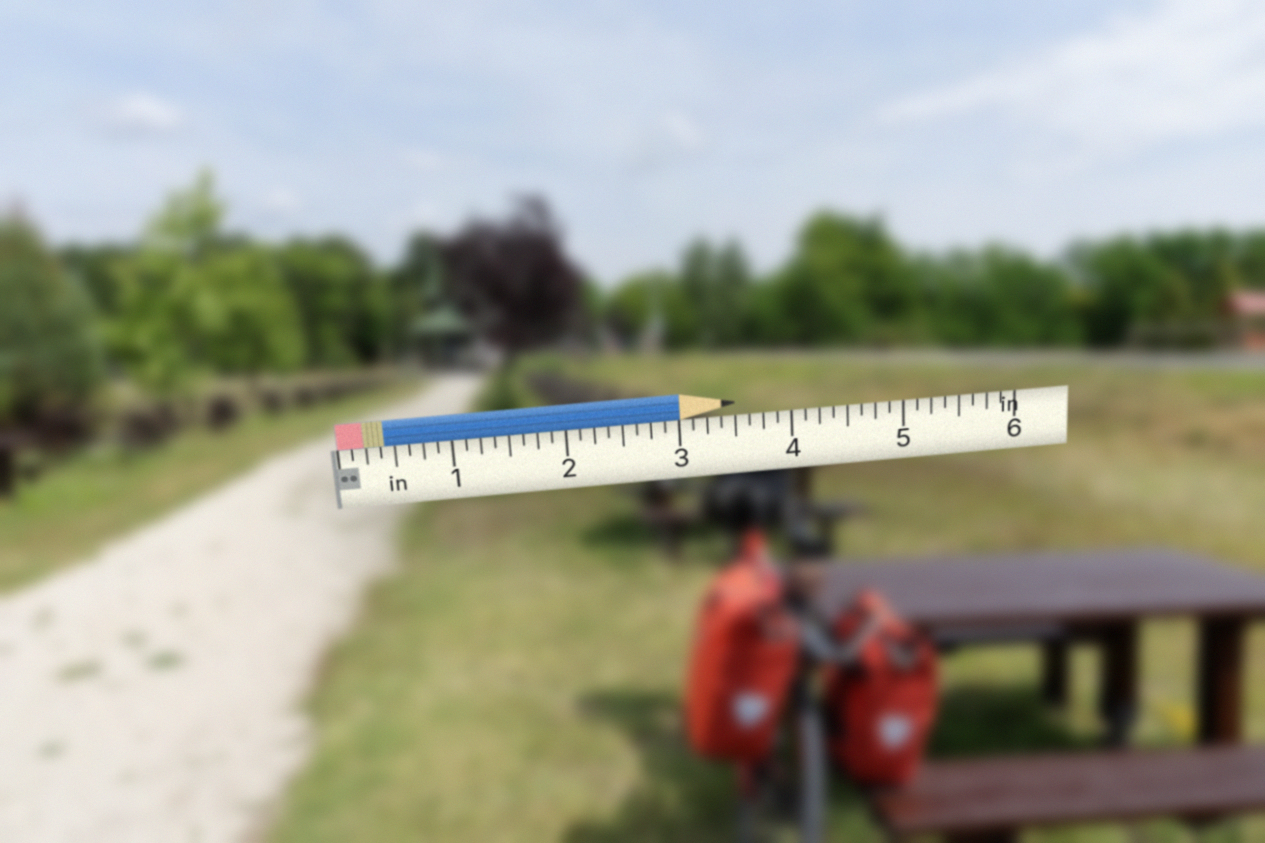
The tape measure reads 3.5; in
